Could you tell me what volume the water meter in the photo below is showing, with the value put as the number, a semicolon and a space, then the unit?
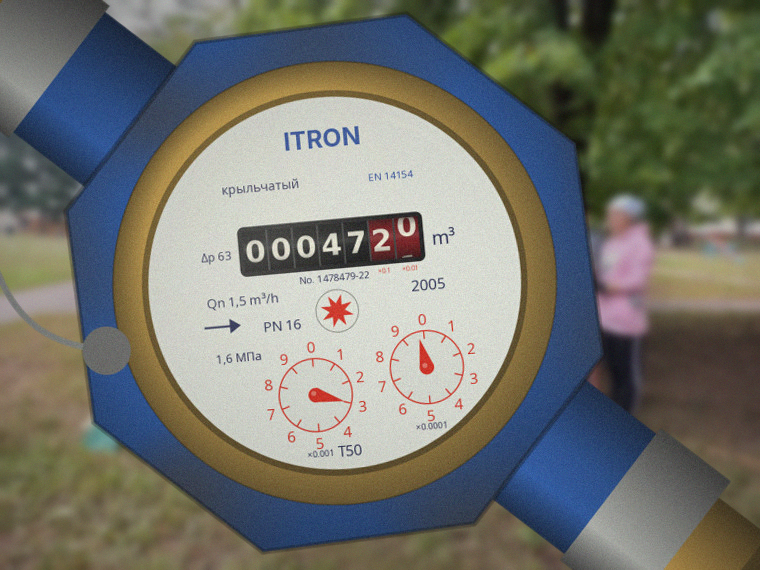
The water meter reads 47.2029; m³
